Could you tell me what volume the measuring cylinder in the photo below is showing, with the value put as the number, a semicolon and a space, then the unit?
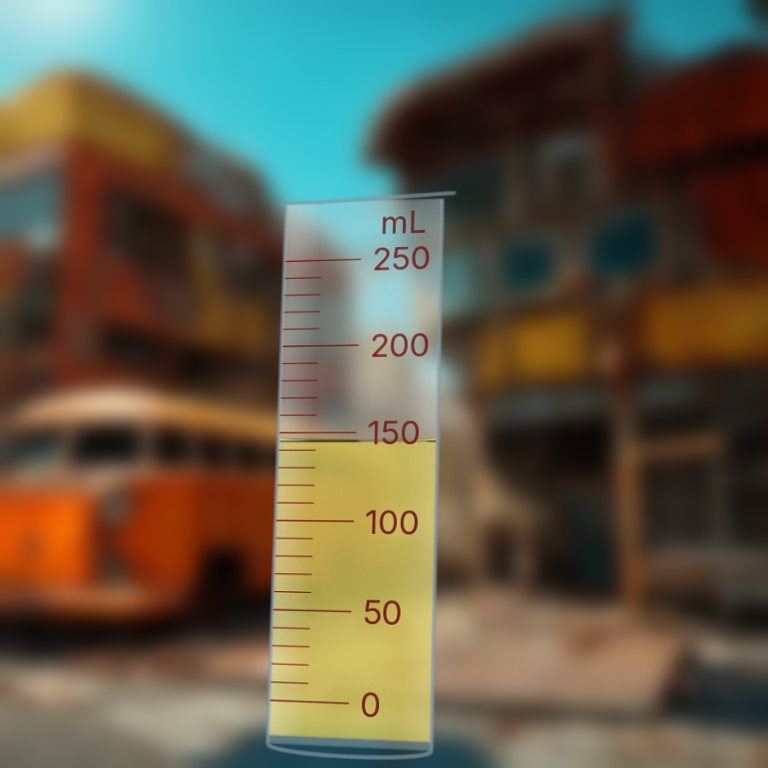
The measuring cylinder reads 145; mL
